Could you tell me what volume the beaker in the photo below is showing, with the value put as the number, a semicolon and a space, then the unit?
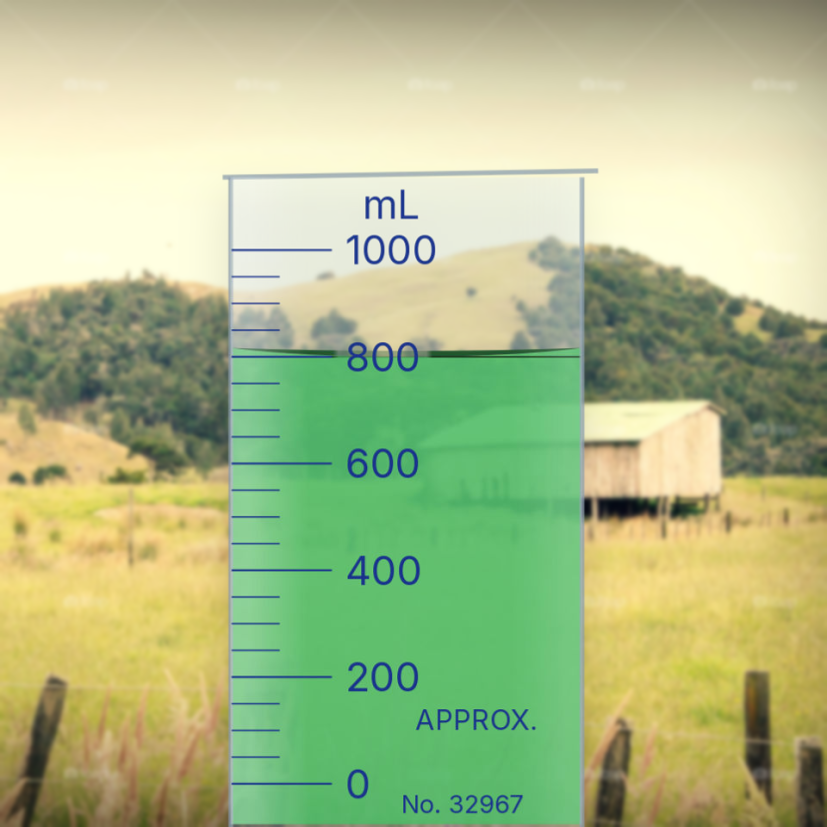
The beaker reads 800; mL
